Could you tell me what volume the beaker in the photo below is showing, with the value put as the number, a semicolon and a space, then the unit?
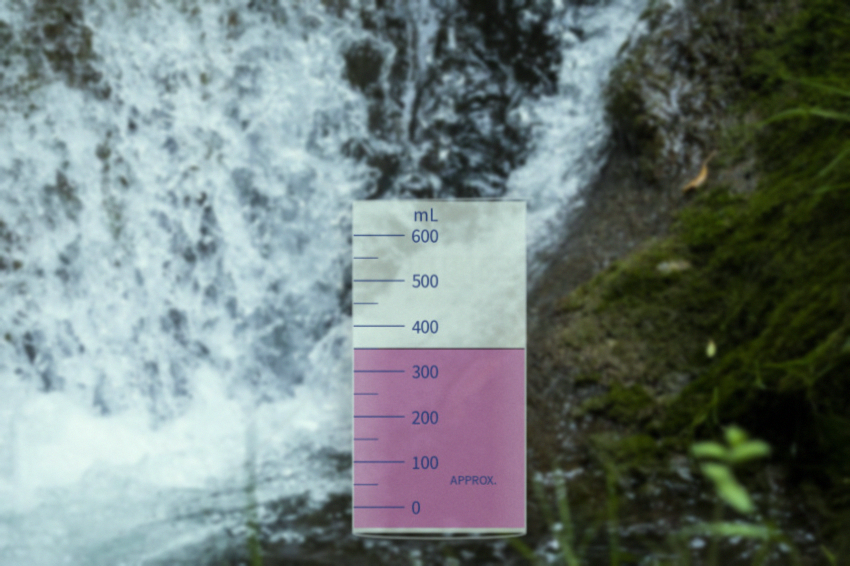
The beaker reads 350; mL
